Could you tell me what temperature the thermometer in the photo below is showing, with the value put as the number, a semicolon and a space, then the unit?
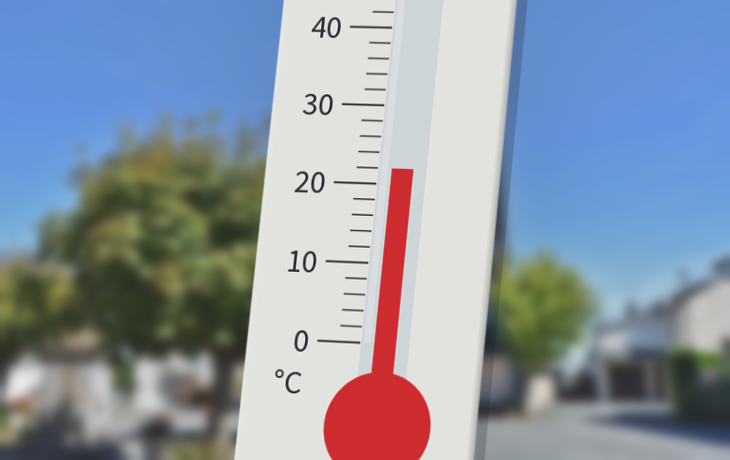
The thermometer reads 22; °C
